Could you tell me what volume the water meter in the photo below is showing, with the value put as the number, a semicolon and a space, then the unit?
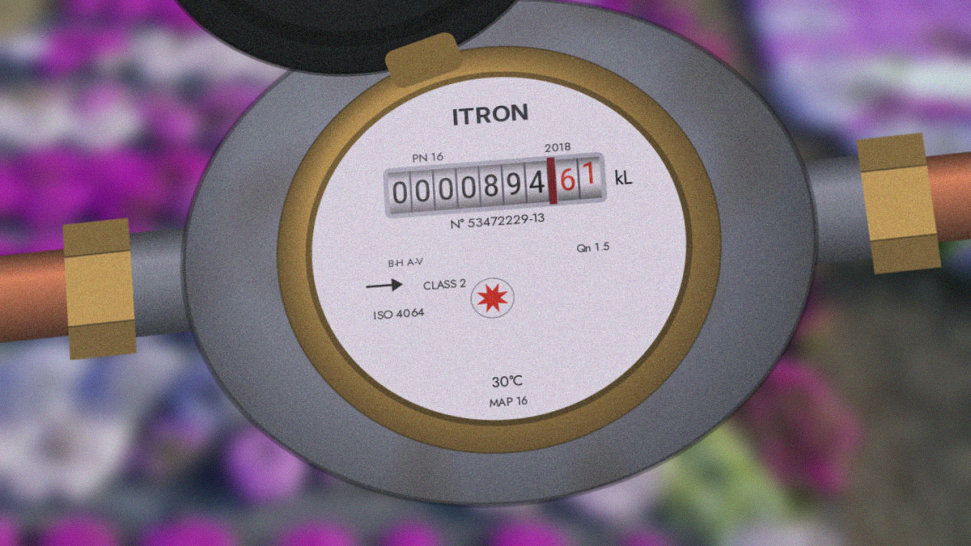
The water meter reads 894.61; kL
